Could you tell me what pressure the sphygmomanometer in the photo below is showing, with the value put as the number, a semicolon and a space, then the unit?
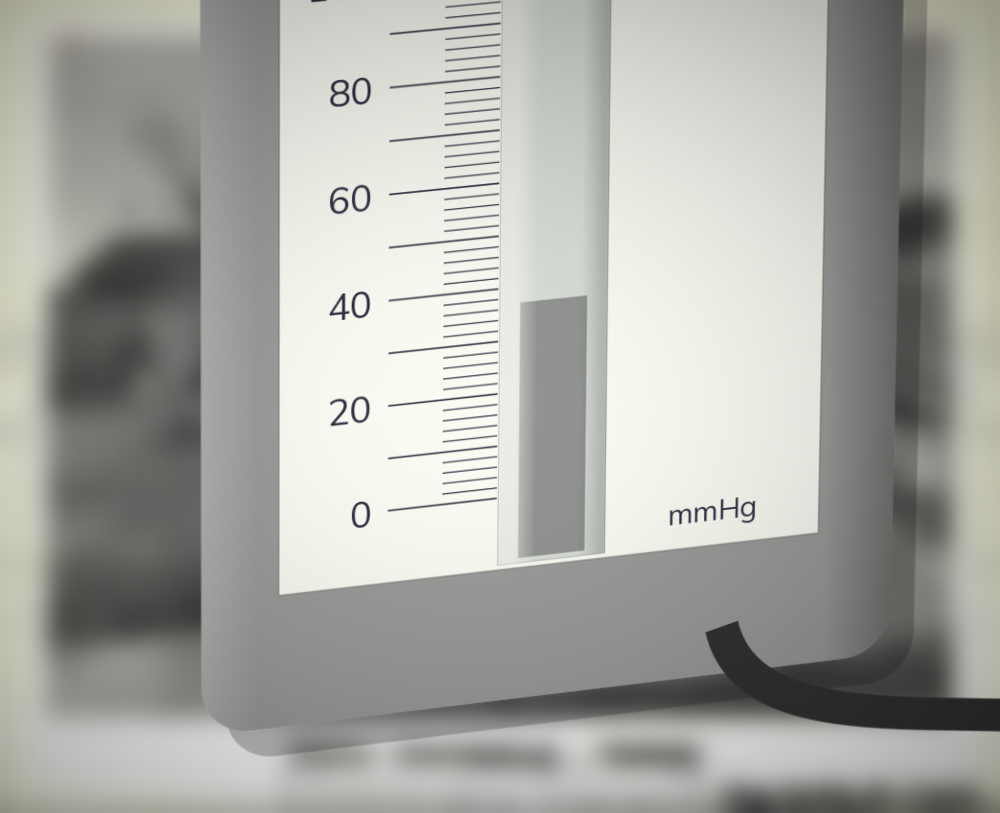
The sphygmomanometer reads 37; mmHg
